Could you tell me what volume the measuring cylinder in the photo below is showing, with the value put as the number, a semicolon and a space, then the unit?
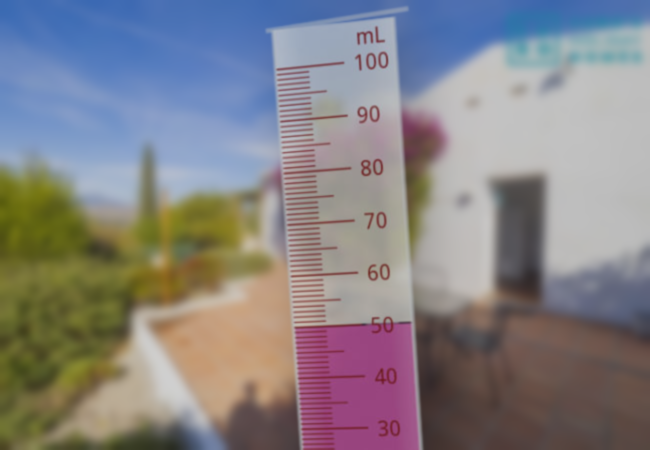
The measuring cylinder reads 50; mL
